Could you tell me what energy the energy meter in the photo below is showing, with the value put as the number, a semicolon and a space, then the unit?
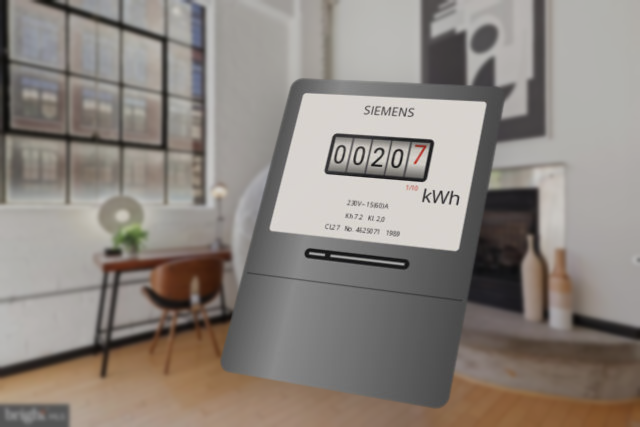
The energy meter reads 20.7; kWh
